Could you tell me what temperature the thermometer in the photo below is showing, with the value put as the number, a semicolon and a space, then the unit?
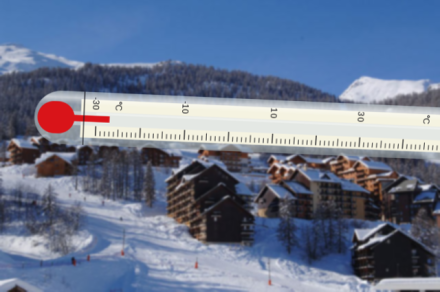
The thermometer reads -27; °C
